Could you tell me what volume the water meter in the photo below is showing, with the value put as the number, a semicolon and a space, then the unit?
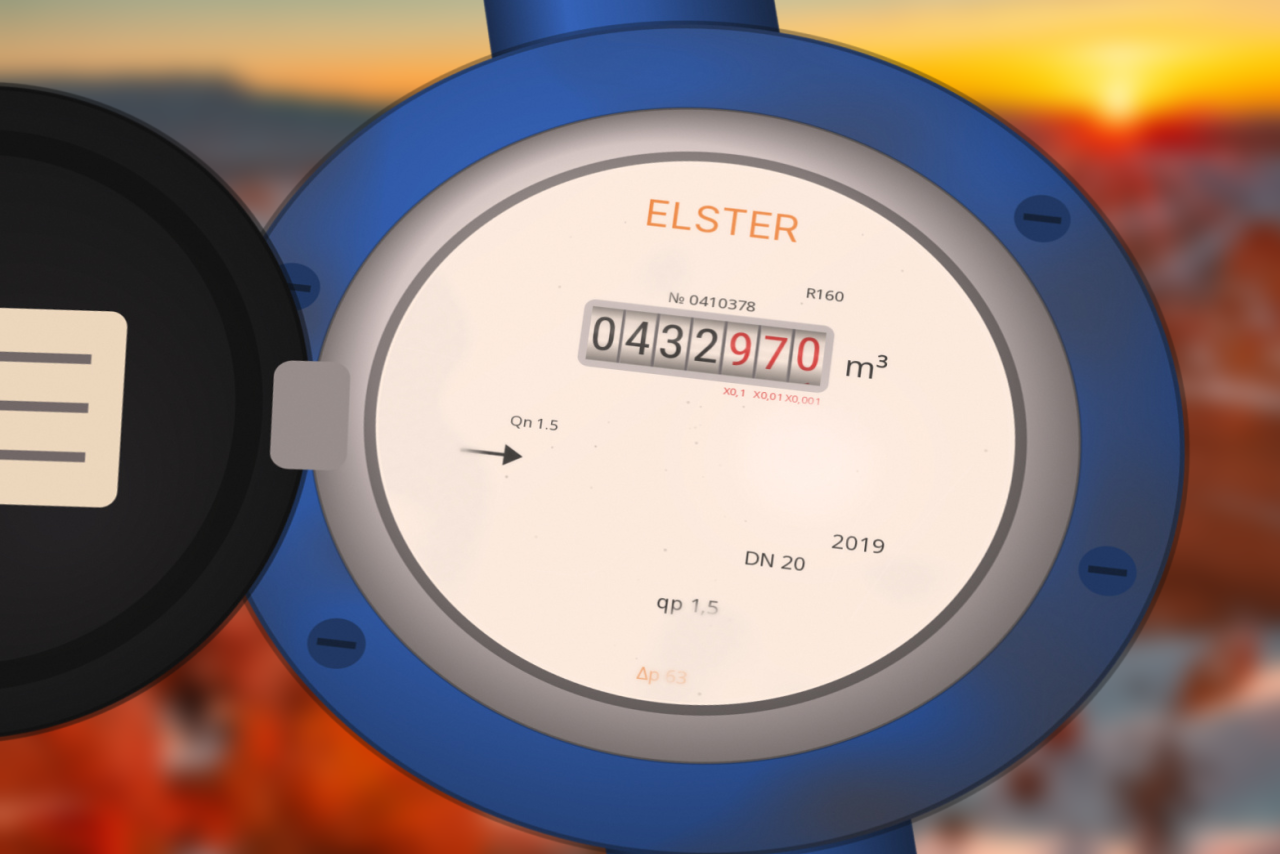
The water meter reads 432.970; m³
